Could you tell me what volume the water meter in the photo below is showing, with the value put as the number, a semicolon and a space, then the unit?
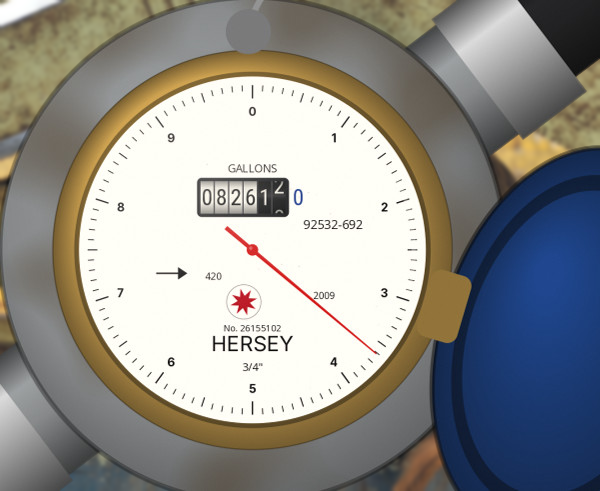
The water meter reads 826123.6; gal
